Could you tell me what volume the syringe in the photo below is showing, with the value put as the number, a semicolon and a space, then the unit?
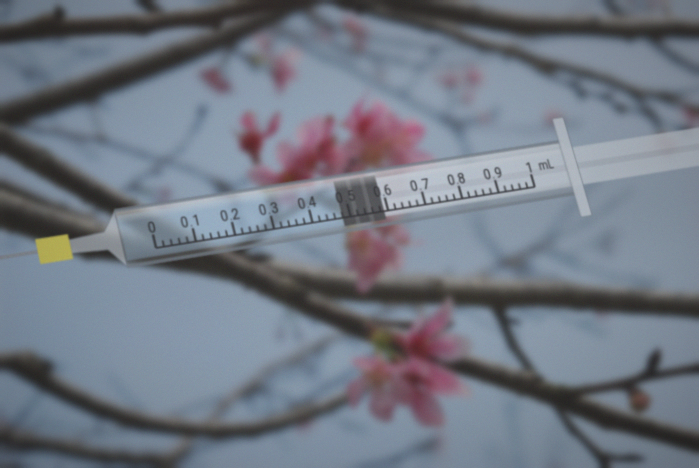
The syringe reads 0.48; mL
